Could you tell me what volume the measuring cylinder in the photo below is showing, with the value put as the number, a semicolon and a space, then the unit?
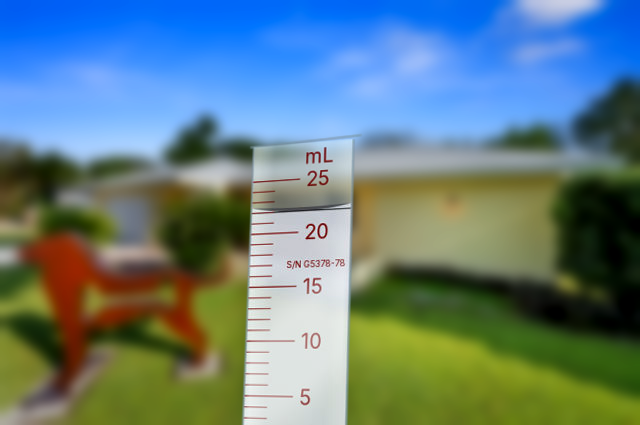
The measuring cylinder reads 22; mL
